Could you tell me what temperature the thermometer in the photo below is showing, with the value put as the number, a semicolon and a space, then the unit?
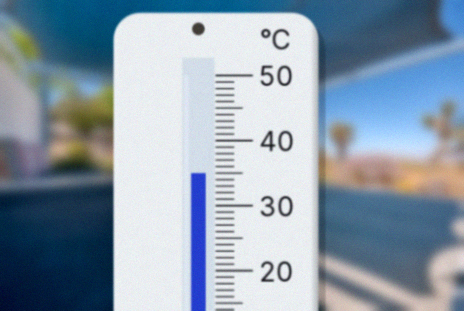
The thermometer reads 35; °C
